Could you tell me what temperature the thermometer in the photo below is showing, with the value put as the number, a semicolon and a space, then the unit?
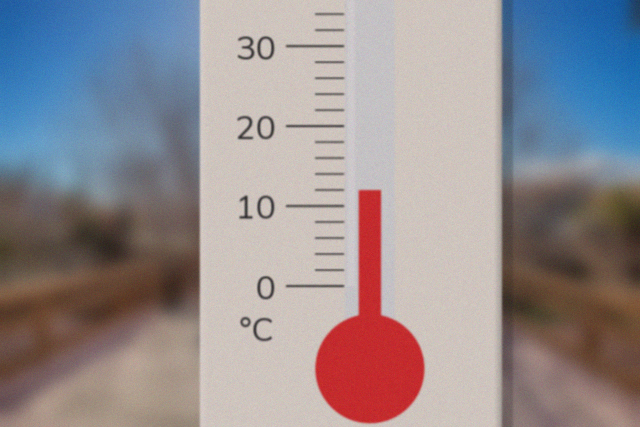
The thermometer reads 12; °C
